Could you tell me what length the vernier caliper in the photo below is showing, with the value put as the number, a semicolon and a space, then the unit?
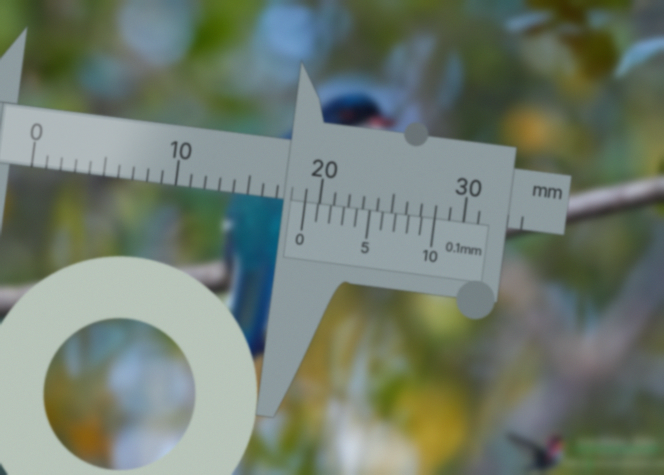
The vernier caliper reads 19.0; mm
